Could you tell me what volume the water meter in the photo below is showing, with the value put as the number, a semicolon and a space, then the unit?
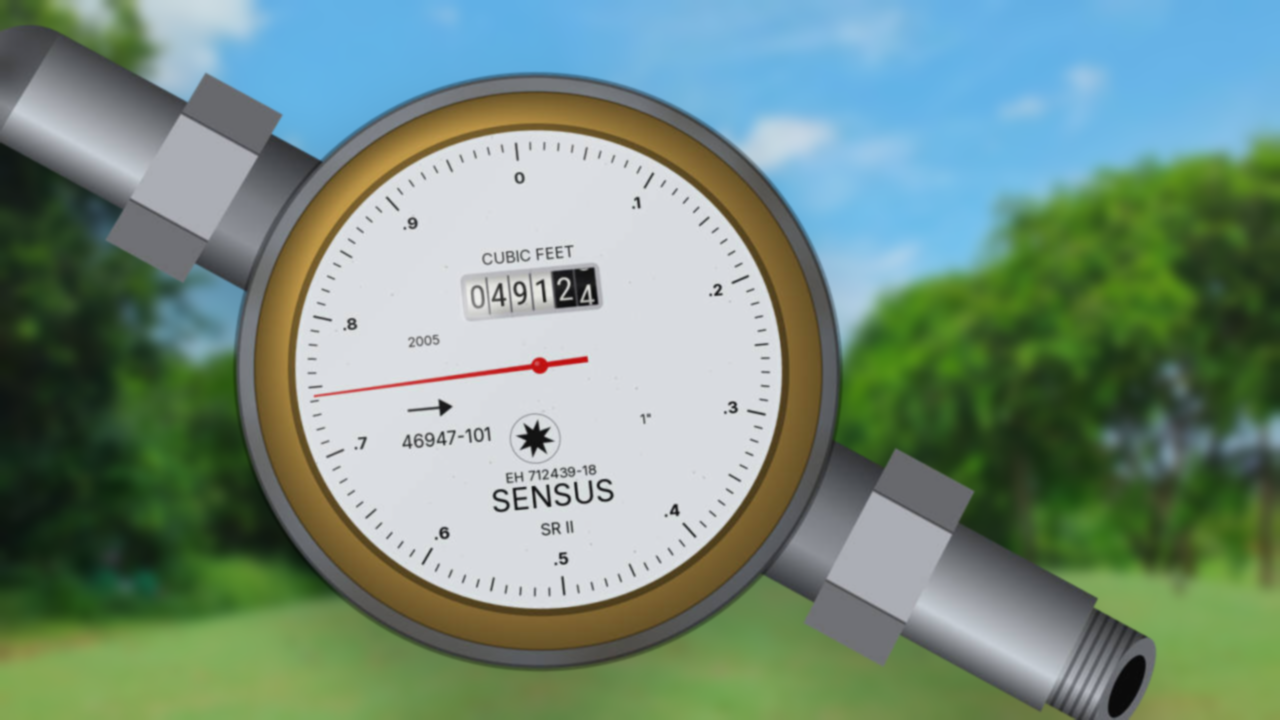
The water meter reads 49123.74; ft³
